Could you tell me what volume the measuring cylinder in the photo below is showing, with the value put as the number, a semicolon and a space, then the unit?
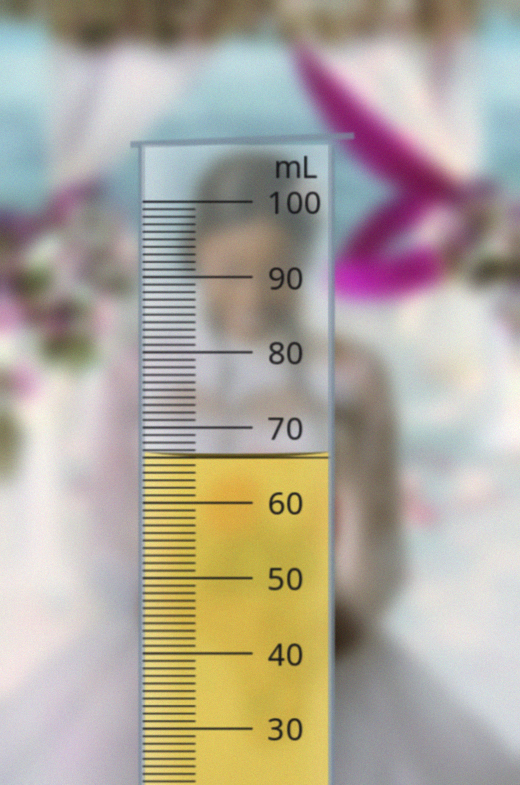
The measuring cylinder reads 66; mL
